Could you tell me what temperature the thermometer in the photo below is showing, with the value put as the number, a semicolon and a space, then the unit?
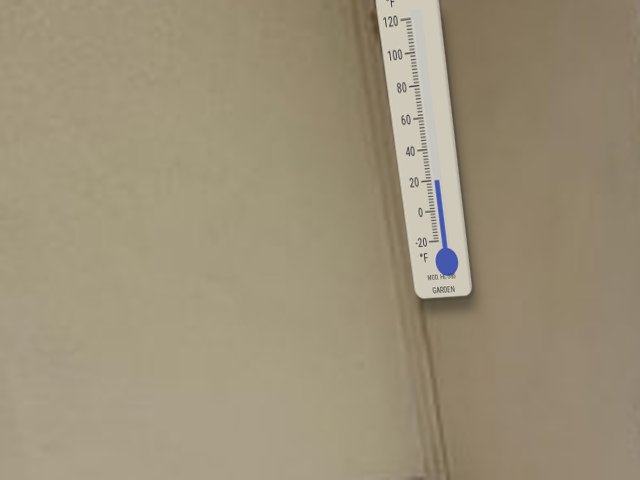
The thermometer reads 20; °F
